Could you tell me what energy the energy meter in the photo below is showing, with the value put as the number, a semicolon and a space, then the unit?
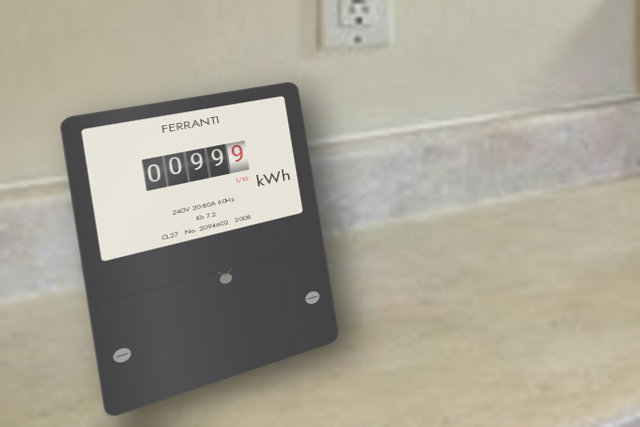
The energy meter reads 99.9; kWh
